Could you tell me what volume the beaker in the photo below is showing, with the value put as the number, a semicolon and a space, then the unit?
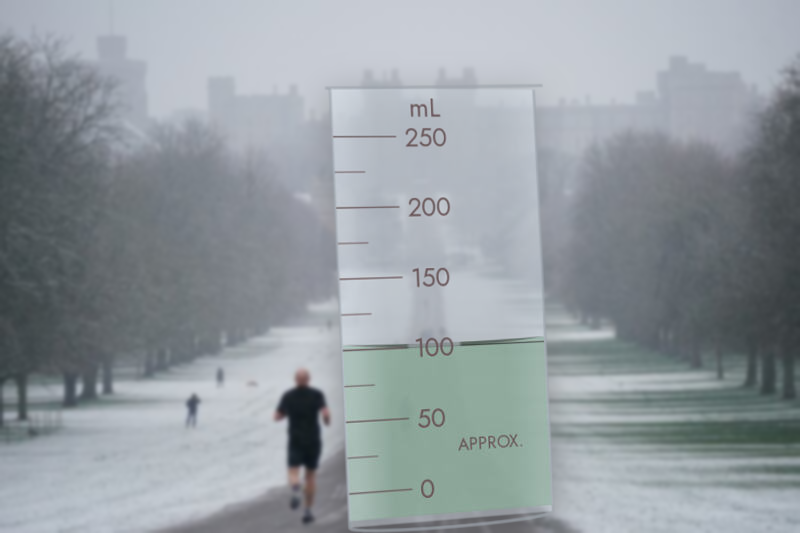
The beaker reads 100; mL
